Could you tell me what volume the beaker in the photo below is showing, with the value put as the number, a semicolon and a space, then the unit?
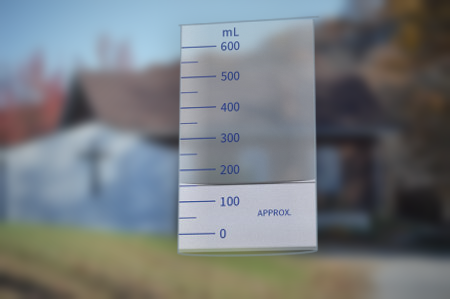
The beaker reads 150; mL
